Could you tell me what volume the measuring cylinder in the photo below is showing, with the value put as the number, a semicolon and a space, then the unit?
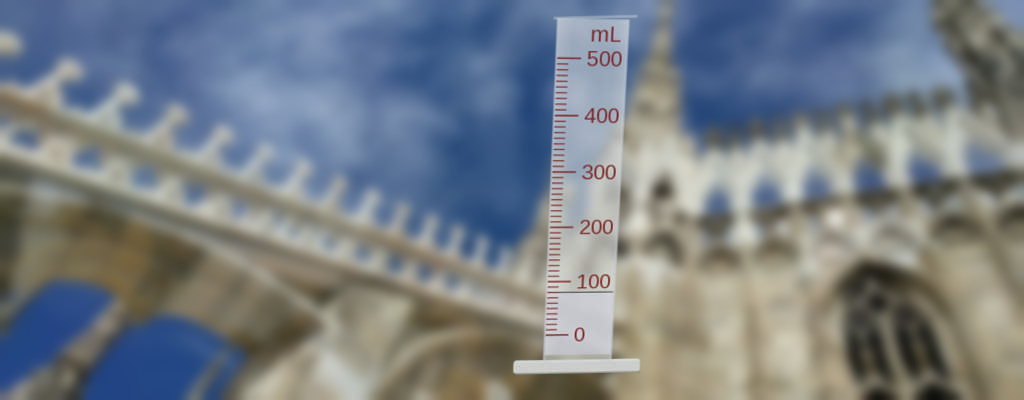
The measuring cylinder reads 80; mL
